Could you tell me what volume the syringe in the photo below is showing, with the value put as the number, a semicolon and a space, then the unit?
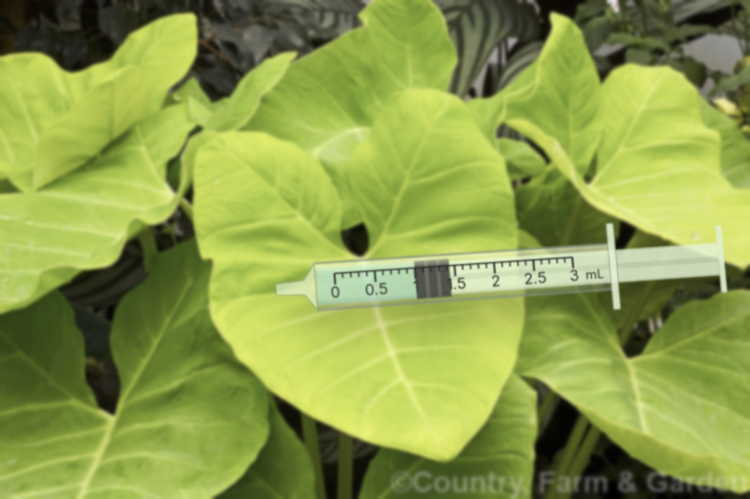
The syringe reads 1; mL
